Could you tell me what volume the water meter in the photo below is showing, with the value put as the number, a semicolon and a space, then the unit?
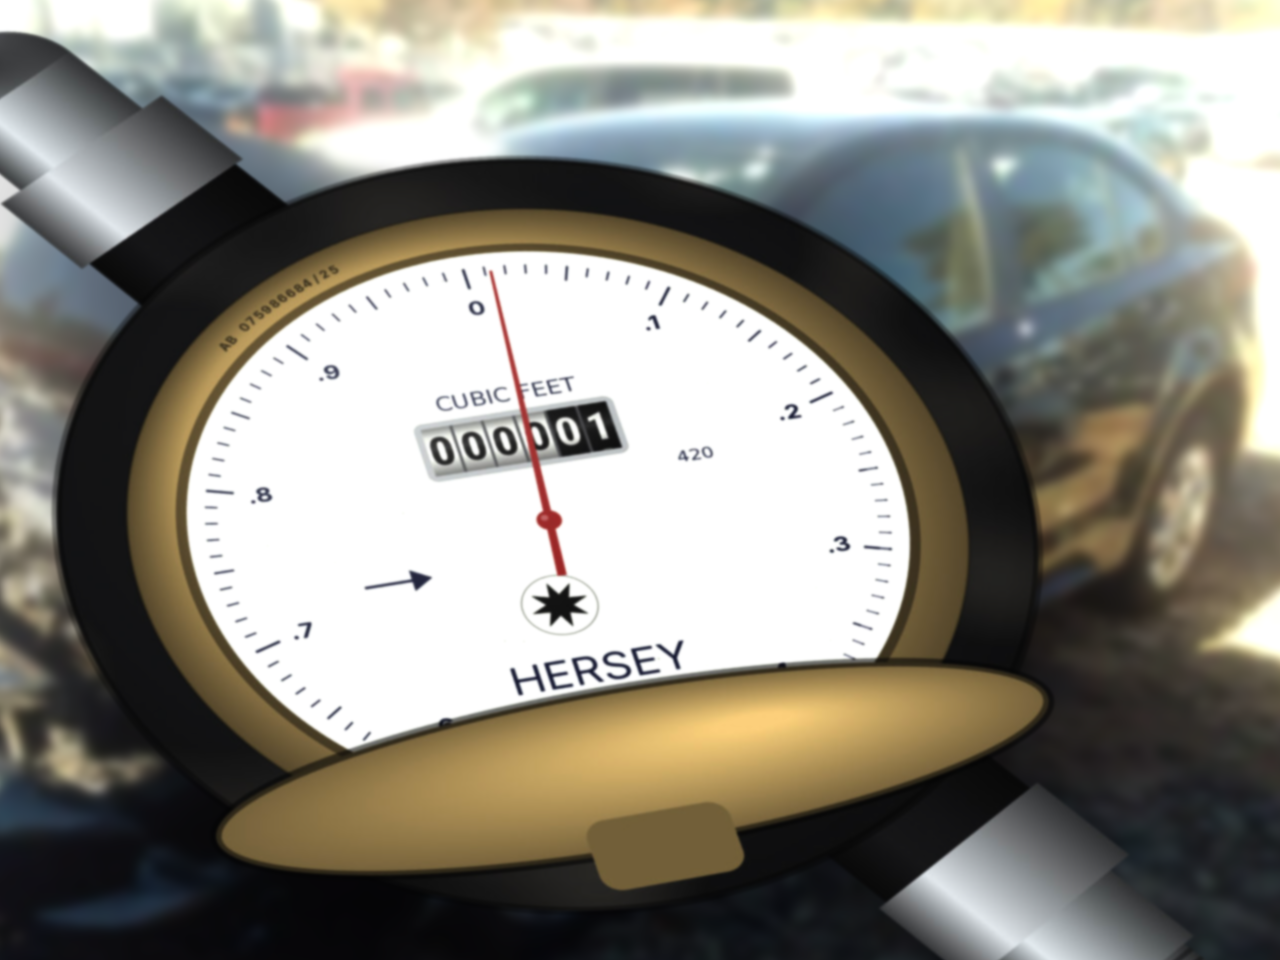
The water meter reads 1.01; ft³
